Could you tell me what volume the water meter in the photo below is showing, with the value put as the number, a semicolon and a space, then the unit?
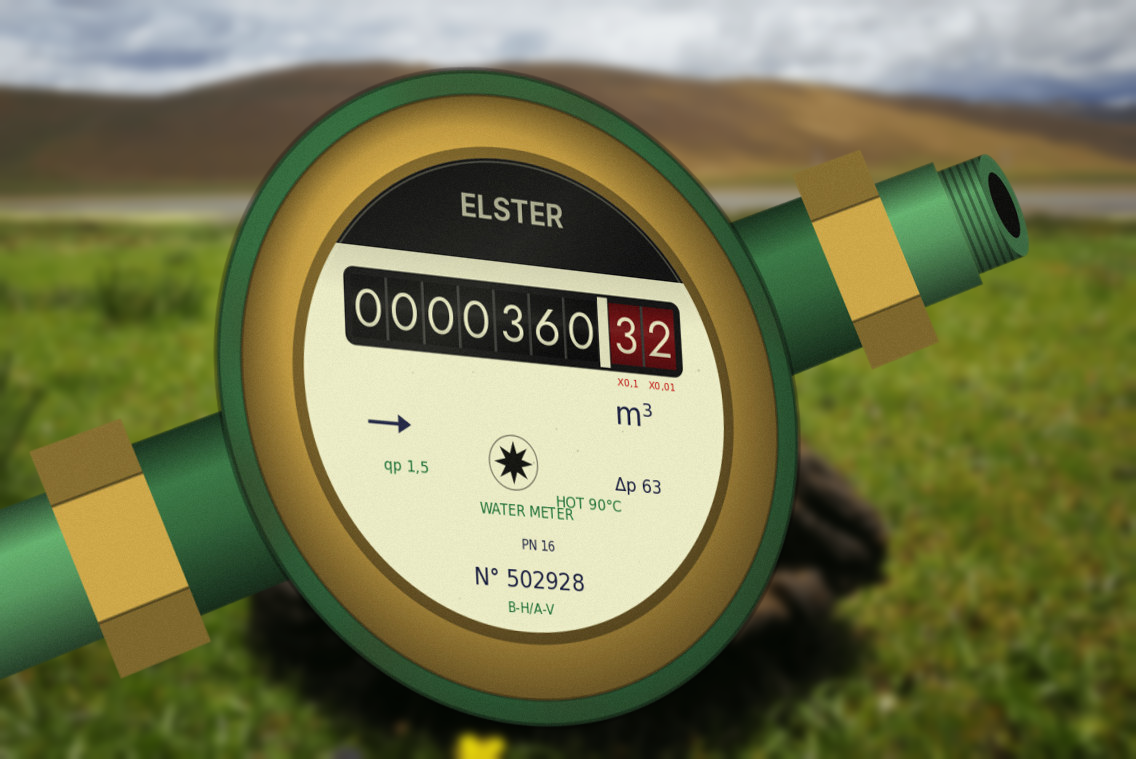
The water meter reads 360.32; m³
